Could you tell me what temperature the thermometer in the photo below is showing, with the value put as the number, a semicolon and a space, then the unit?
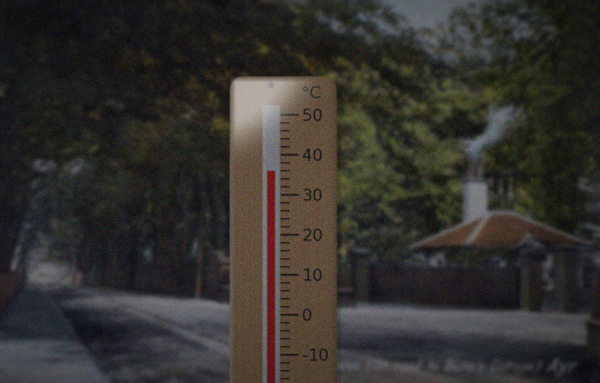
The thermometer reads 36; °C
